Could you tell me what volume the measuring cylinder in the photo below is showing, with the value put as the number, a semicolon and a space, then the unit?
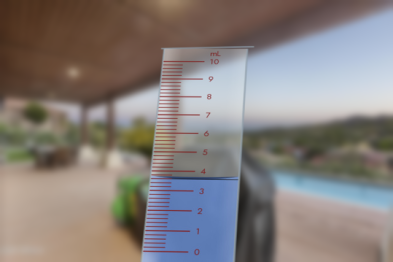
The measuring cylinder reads 3.6; mL
